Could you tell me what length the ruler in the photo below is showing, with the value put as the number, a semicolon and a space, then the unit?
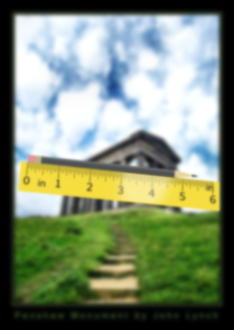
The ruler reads 5.5; in
